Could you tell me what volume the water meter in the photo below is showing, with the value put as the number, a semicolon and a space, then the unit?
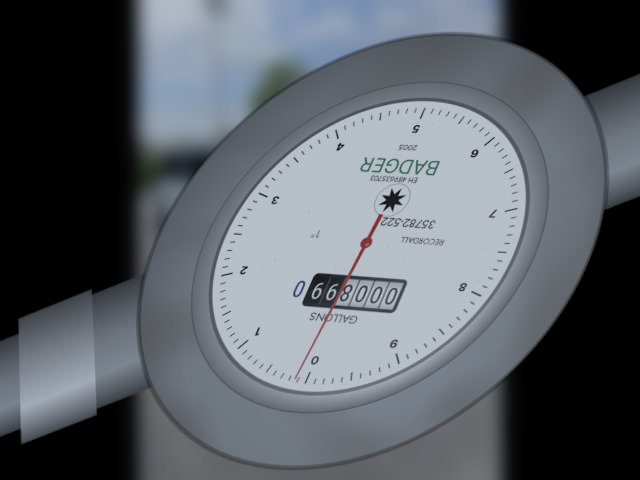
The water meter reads 8990.1; gal
